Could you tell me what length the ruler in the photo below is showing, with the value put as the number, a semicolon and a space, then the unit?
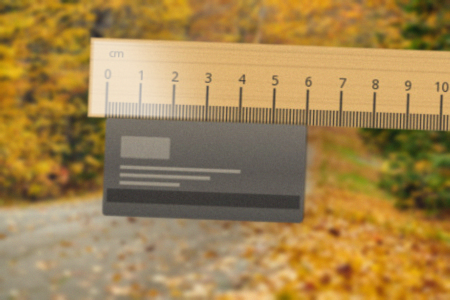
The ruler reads 6; cm
